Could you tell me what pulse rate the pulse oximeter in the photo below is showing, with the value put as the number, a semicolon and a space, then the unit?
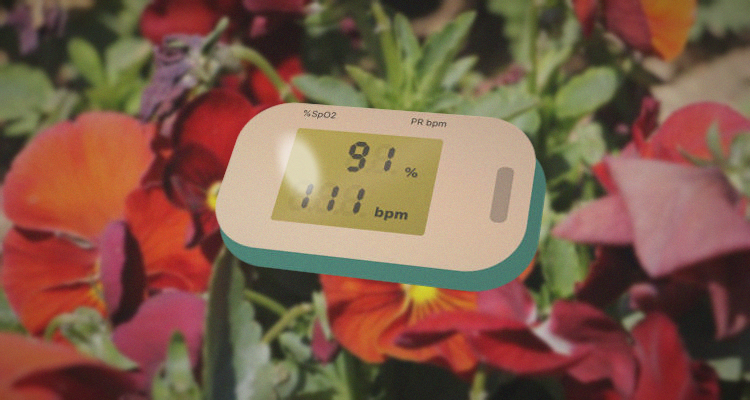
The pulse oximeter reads 111; bpm
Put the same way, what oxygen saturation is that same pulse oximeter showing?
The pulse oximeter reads 91; %
